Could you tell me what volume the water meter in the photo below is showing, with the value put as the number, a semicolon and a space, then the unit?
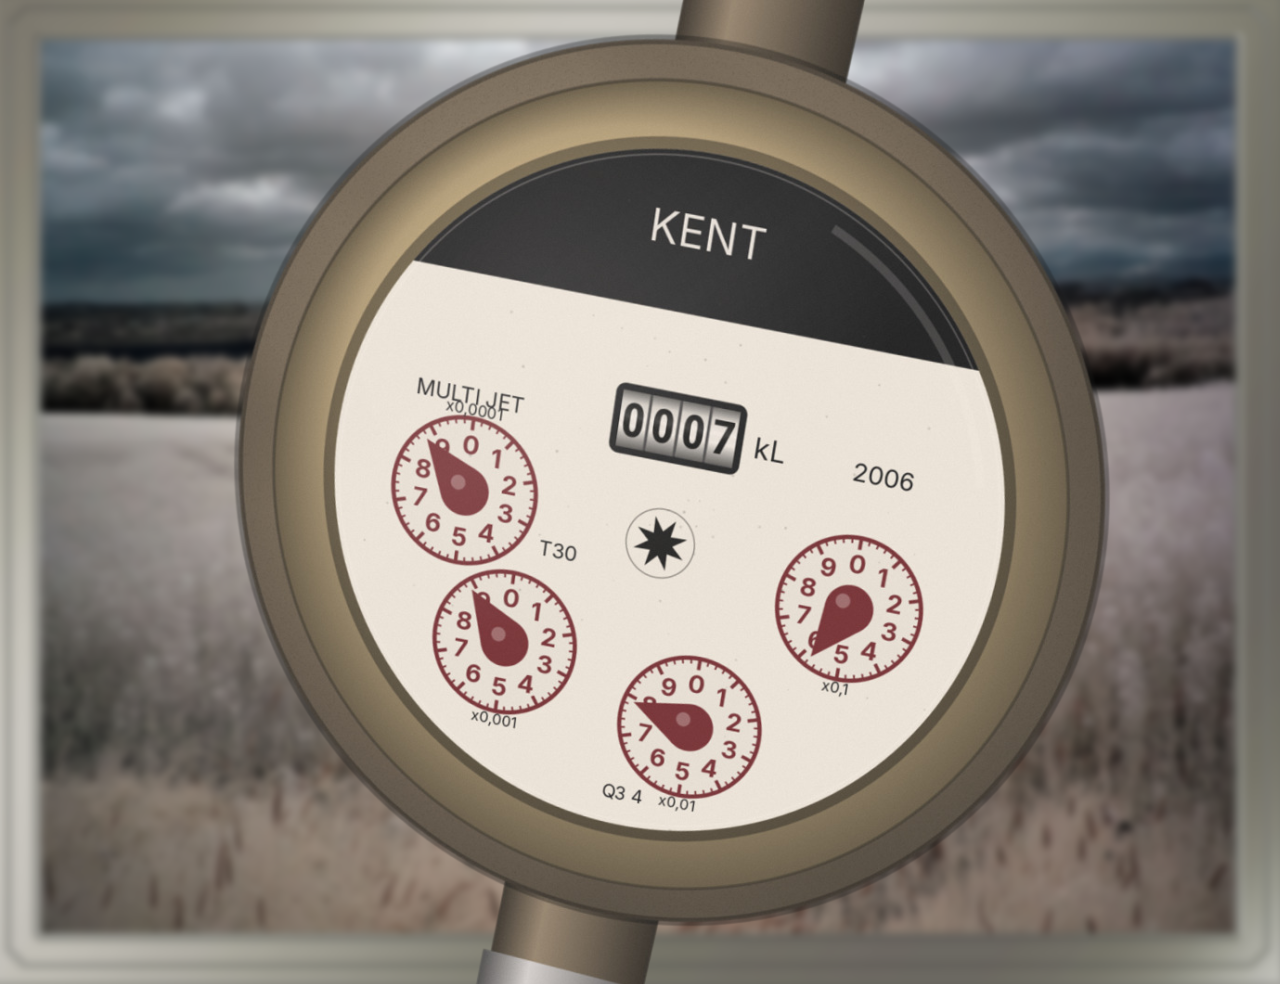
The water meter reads 7.5788; kL
